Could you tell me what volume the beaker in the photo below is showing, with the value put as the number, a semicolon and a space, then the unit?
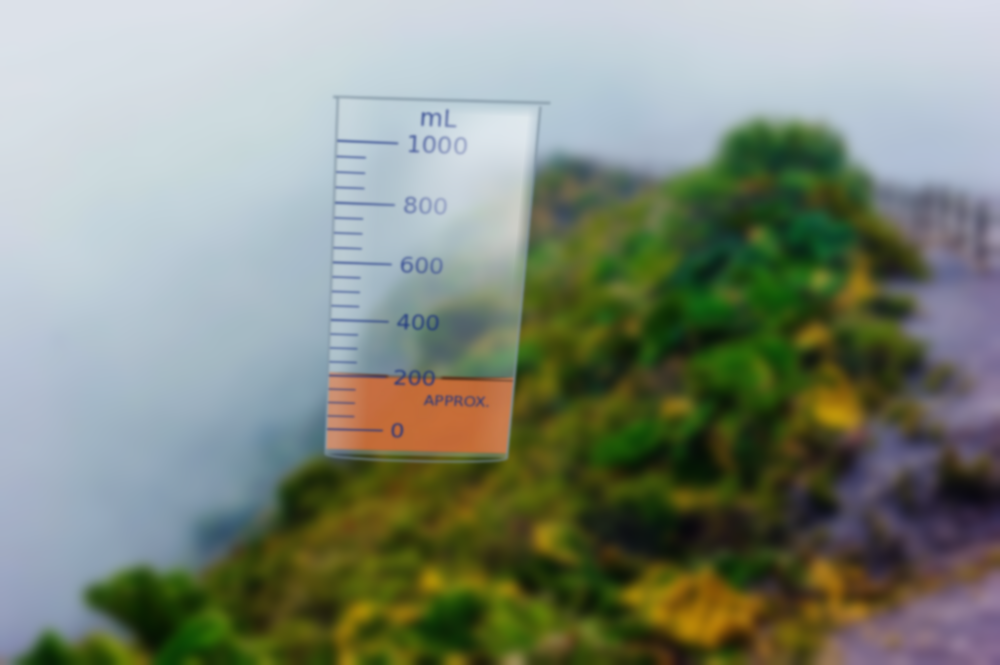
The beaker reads 200; mL
